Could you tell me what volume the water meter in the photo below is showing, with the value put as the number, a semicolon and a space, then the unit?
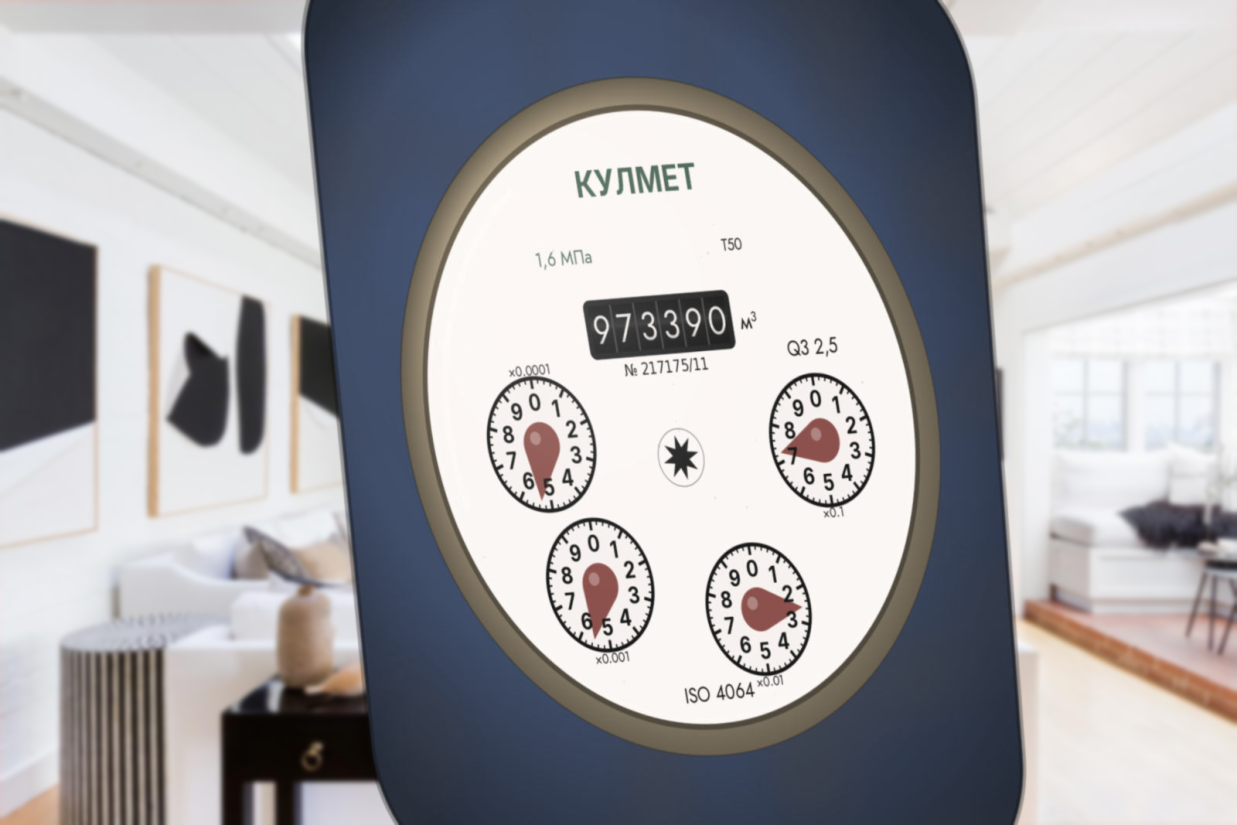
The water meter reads 973390.7255; m³
